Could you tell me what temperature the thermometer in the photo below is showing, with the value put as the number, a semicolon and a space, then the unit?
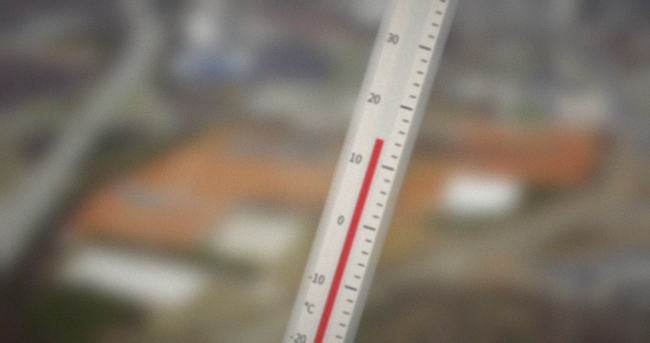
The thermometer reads 14; °C
